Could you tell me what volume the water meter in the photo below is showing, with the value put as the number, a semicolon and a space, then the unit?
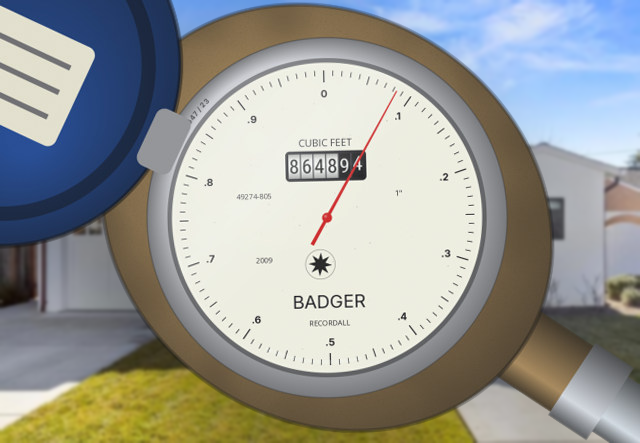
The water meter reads 864894.08; ft³
